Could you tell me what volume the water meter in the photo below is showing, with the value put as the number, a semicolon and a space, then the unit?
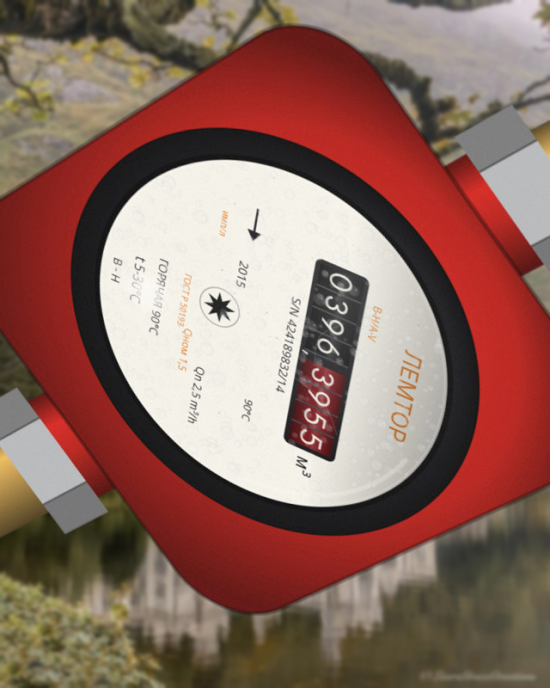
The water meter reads 396.3955; m³
